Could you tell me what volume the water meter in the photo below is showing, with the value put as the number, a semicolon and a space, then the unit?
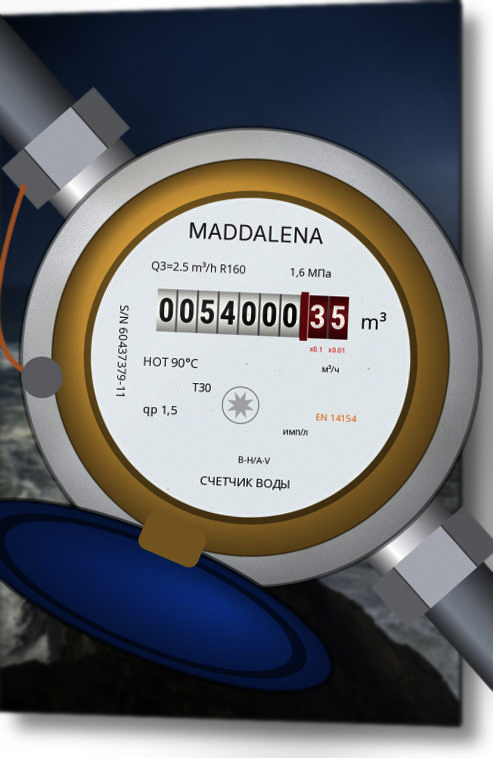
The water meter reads 54000.35; m³
